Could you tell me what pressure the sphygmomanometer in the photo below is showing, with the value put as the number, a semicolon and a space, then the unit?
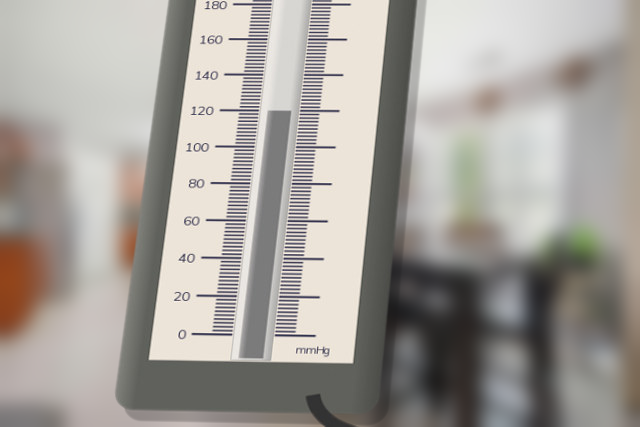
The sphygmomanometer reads 120; mmHg
